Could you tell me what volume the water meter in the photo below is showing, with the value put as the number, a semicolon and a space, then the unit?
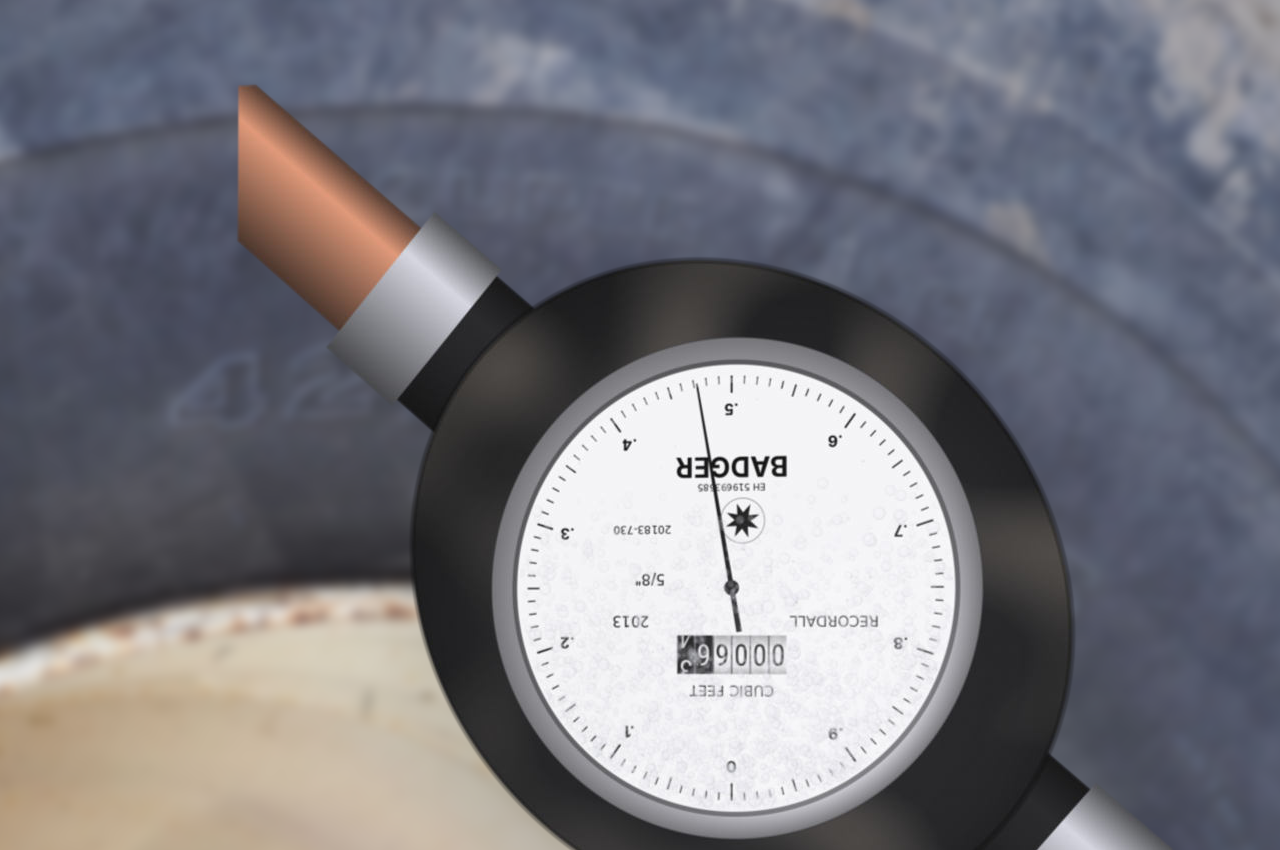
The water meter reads 663.47; ft³
